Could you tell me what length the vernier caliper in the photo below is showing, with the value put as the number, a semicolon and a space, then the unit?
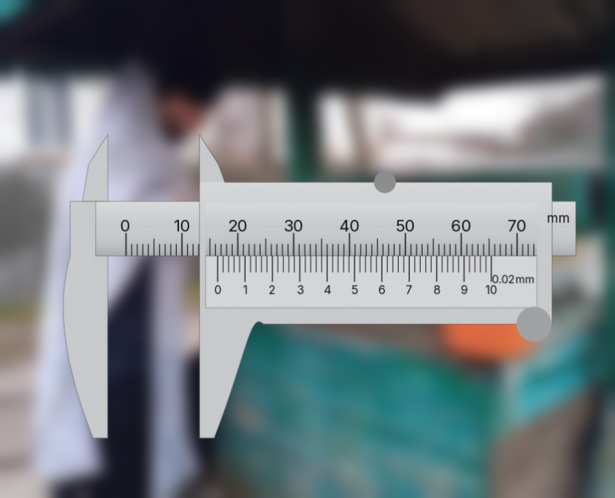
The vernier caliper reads 16.4; mm
